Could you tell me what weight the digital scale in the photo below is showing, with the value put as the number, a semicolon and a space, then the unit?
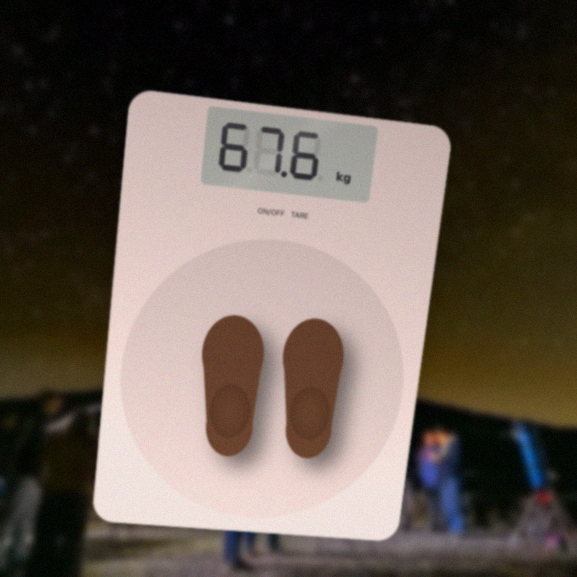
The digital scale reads 67.6; kg
